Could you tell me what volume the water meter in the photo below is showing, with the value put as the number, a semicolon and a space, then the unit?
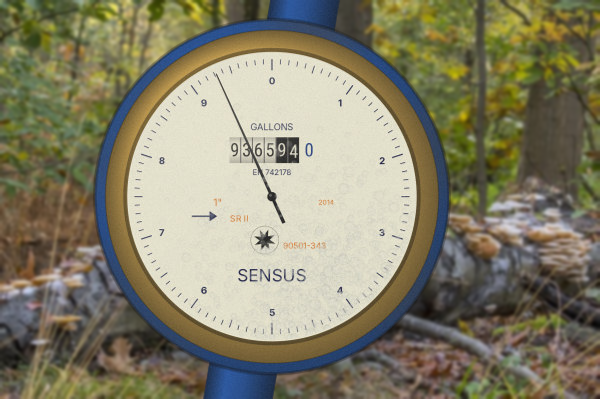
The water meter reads 9365939.3; gal
